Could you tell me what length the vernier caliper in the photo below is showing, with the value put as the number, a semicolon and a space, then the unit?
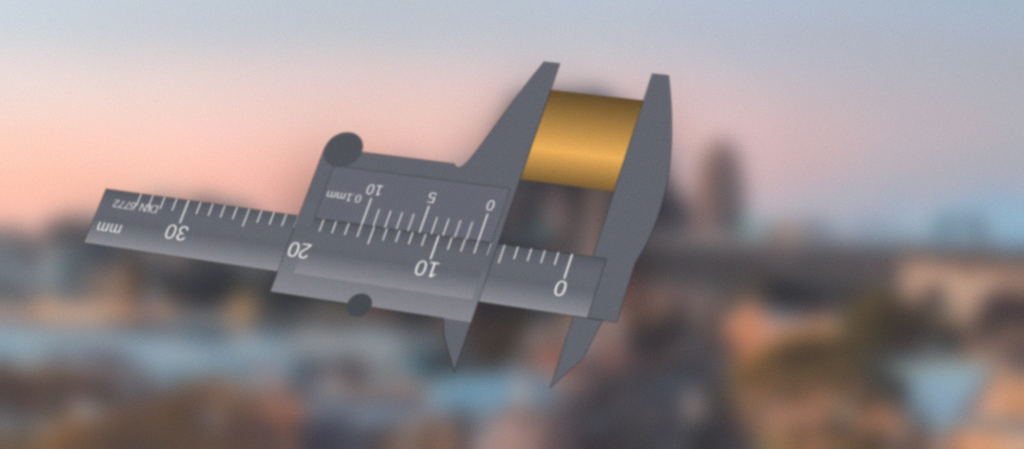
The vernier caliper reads 7.0; mm
